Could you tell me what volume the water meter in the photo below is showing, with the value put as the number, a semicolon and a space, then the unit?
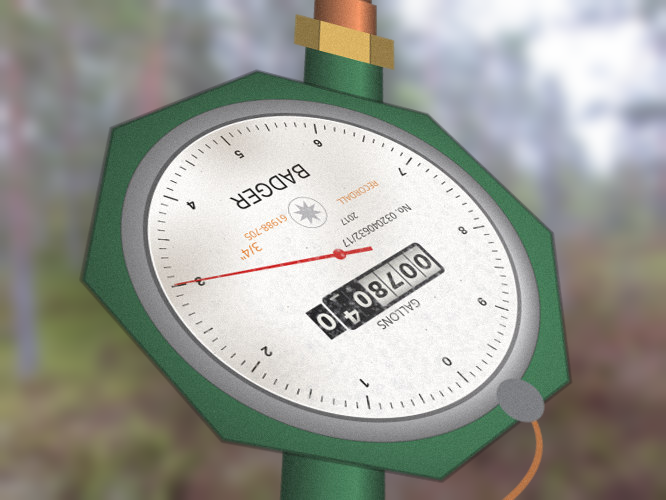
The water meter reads 78043.0; gal
